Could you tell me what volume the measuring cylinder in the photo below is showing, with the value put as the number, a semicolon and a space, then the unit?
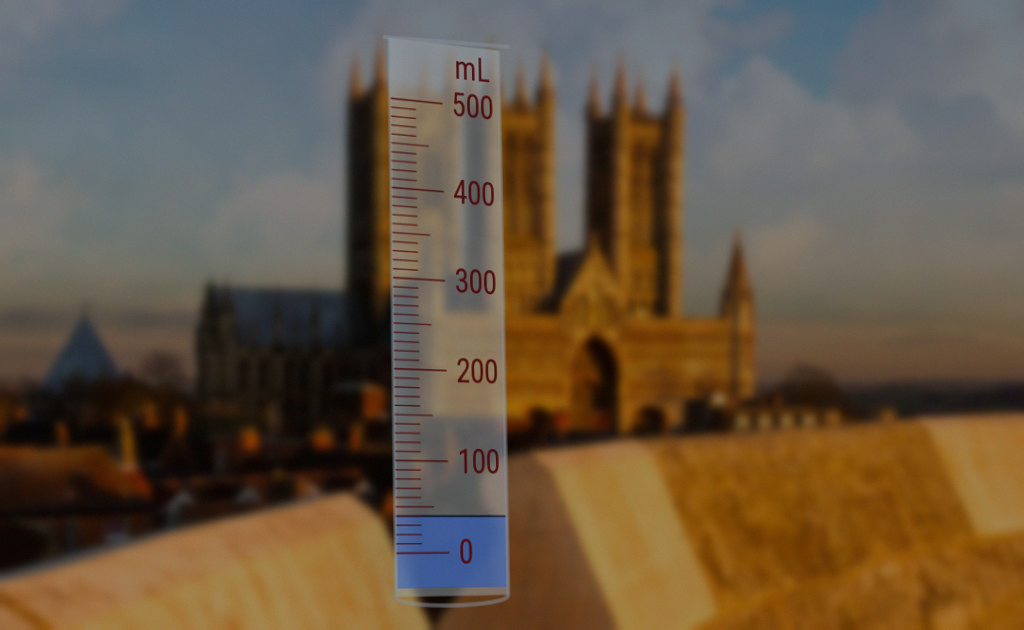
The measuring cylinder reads 40; mL
